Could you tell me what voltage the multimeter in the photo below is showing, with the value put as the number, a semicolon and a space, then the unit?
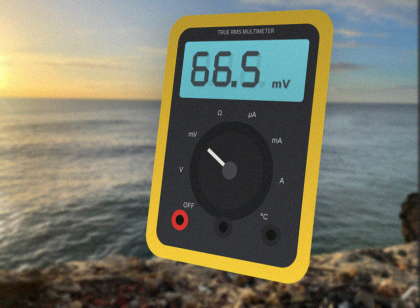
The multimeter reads 66.5; mV
